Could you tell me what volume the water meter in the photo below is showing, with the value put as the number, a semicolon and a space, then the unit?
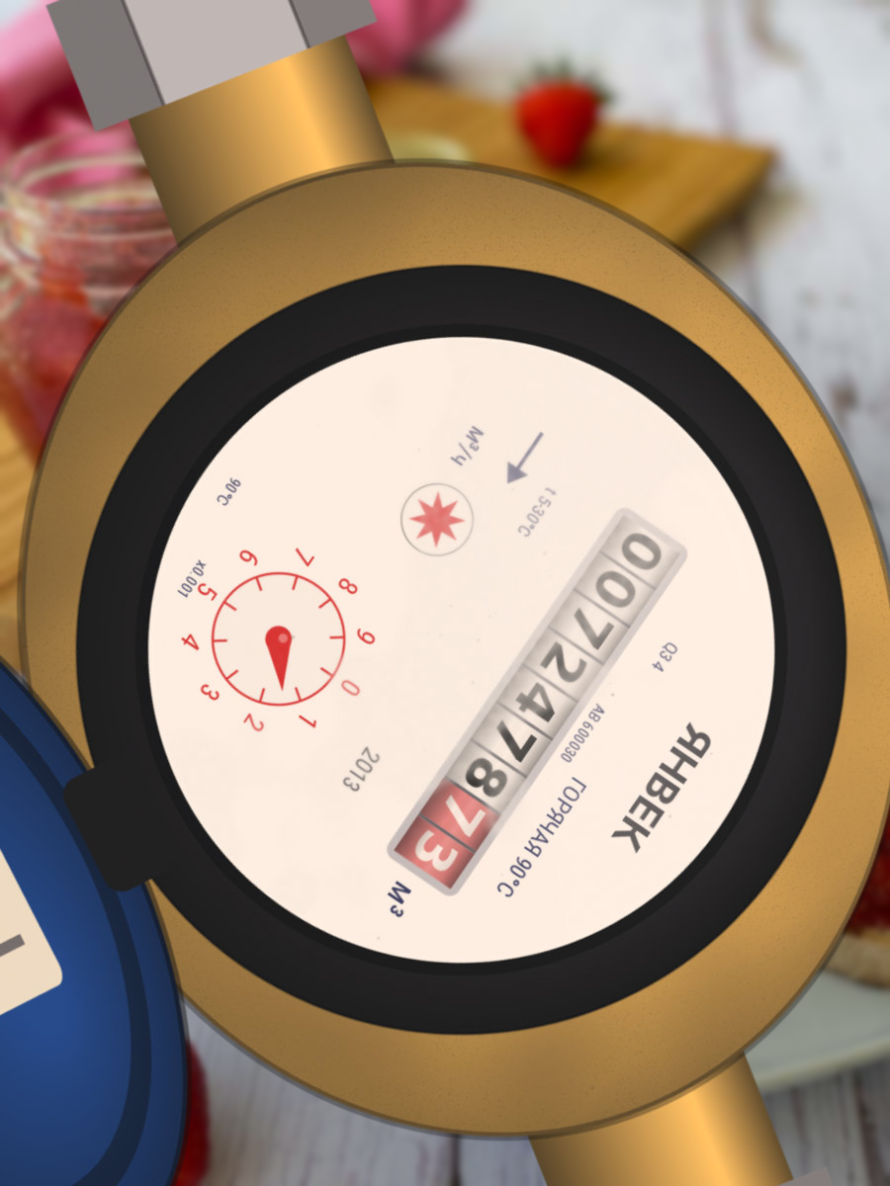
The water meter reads 72478.731; m³
